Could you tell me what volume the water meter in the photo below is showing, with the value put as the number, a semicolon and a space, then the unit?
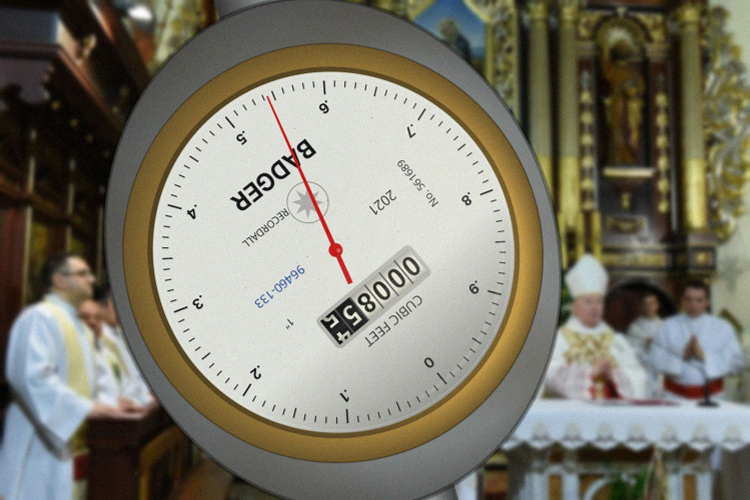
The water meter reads 854.54; ft³
